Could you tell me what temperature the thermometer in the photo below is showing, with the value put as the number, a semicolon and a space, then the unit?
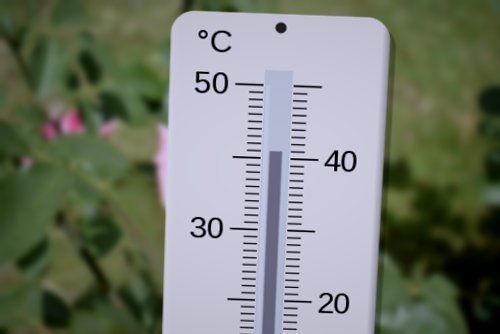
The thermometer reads 41; °C
